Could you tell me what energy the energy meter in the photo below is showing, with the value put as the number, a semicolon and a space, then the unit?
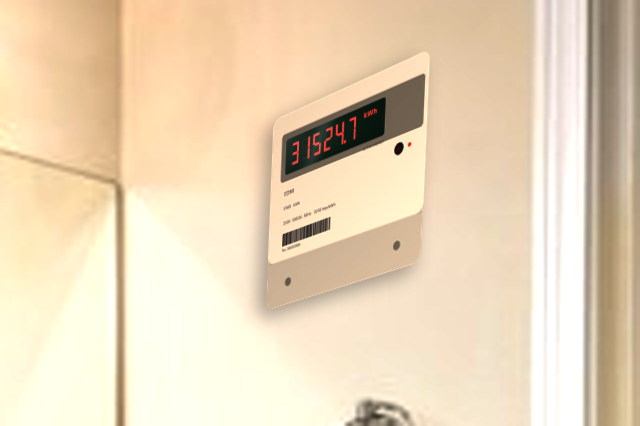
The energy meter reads 31524.7; kWh
